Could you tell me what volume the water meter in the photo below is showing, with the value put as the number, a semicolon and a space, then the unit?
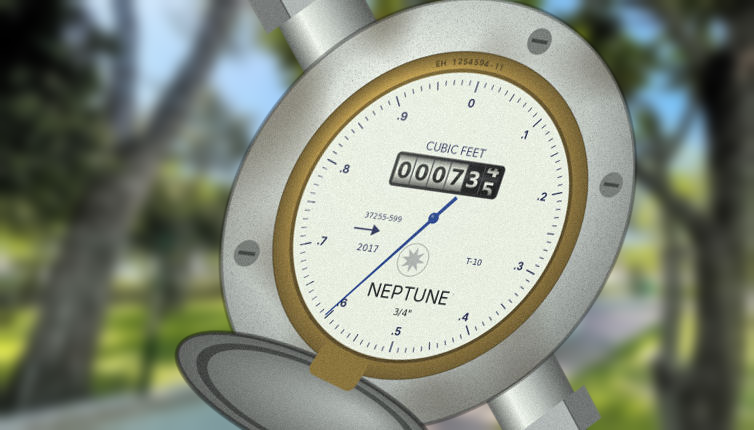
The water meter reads 734.60; ft³
